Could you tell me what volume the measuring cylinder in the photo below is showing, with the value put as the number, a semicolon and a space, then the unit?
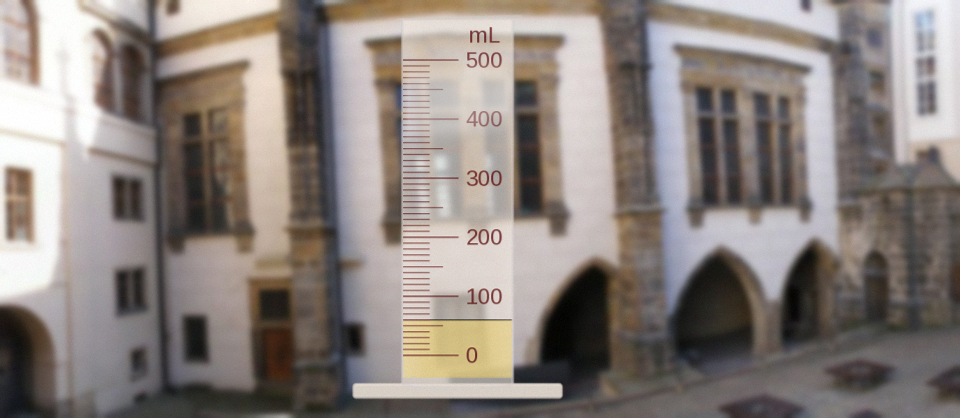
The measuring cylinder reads 60; mL
